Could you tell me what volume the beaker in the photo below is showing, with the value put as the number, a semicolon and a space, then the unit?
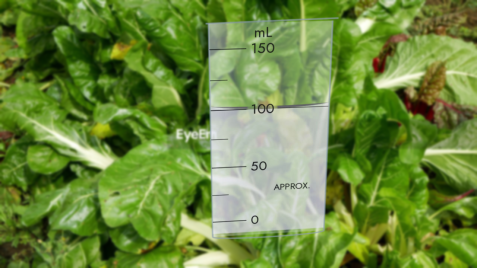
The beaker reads 100; mL
